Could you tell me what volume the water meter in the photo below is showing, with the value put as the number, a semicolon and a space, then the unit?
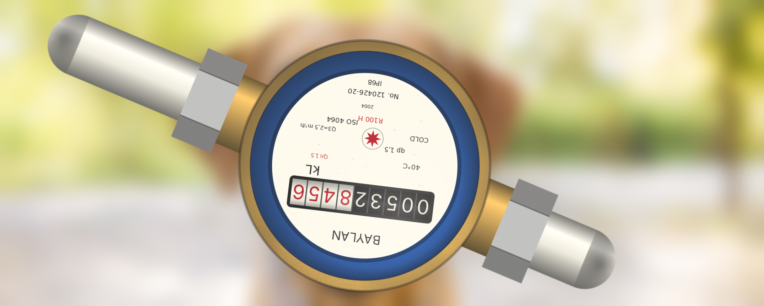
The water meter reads 532.8456; kL
